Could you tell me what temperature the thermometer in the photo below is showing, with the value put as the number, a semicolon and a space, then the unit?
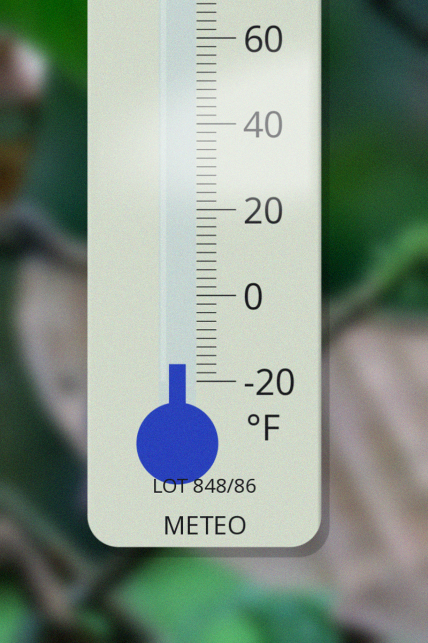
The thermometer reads -16; °F
